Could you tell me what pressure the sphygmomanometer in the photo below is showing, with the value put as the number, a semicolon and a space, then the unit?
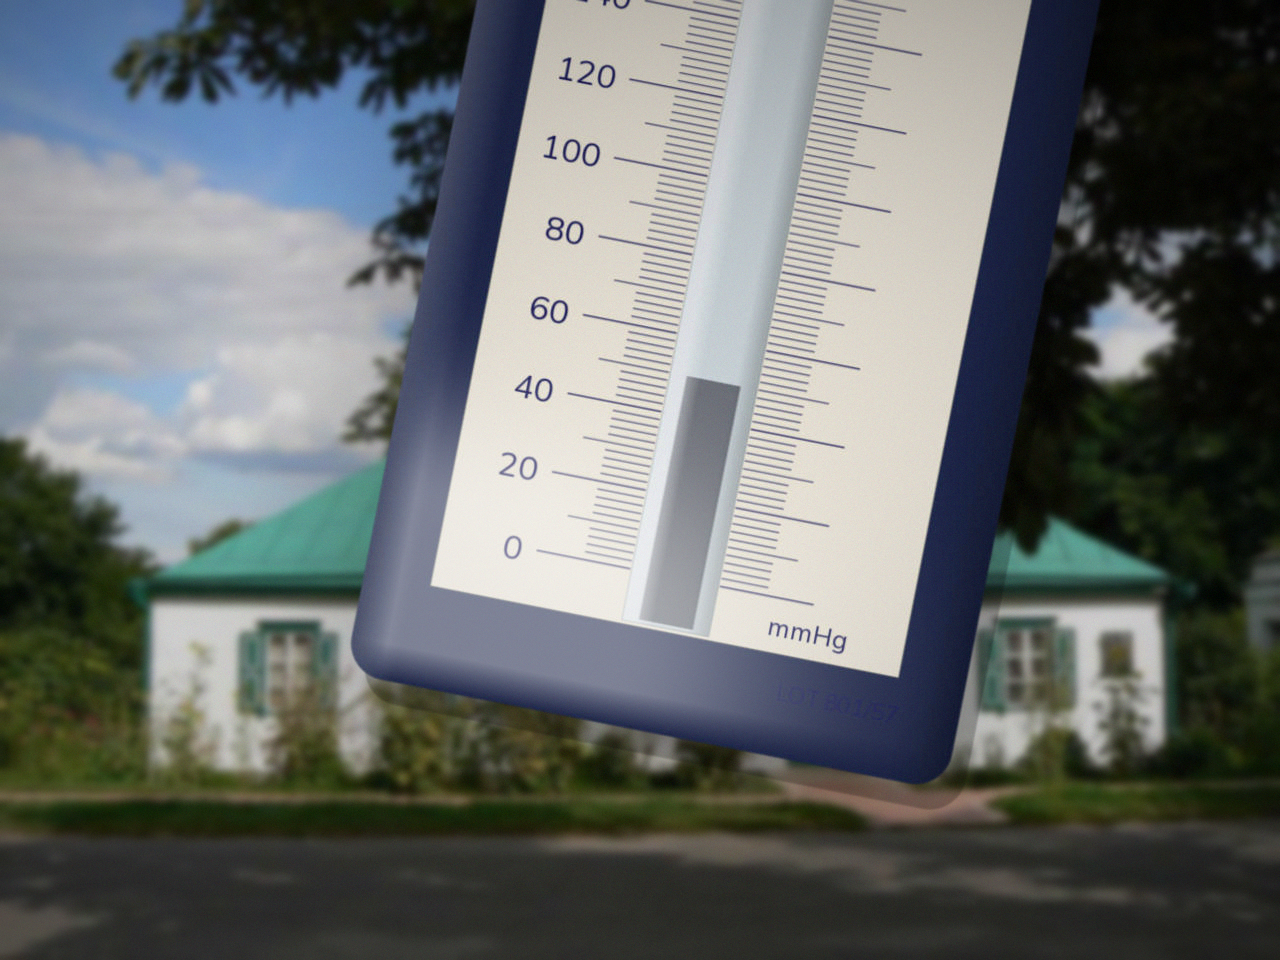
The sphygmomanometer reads 50; mmHg
